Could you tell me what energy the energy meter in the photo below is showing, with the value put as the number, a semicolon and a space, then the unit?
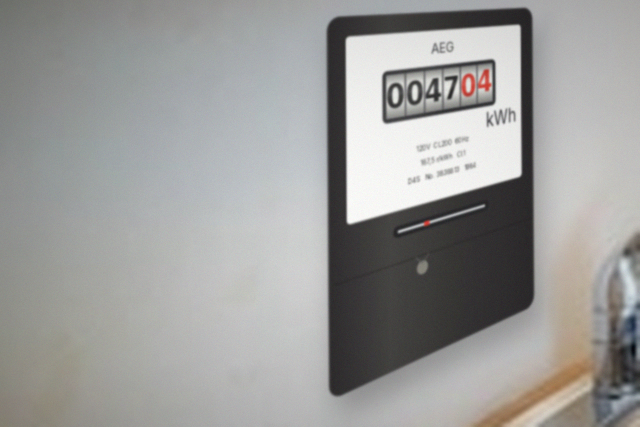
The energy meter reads 47.04; kWh
